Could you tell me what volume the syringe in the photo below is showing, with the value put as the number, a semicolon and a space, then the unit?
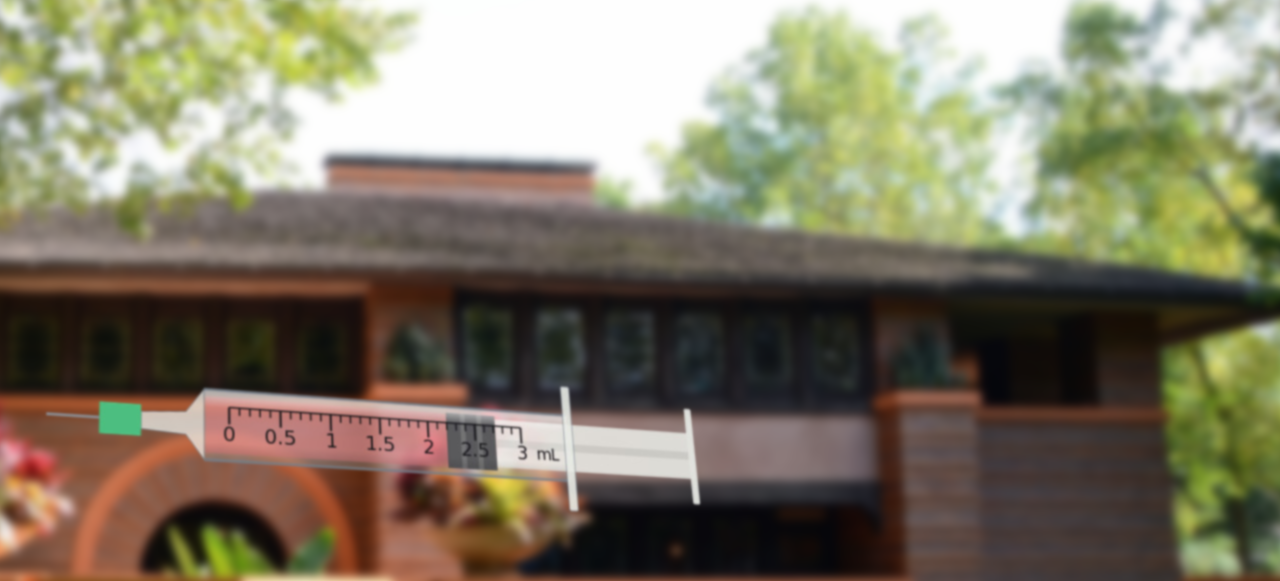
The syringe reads 2.2; mL
